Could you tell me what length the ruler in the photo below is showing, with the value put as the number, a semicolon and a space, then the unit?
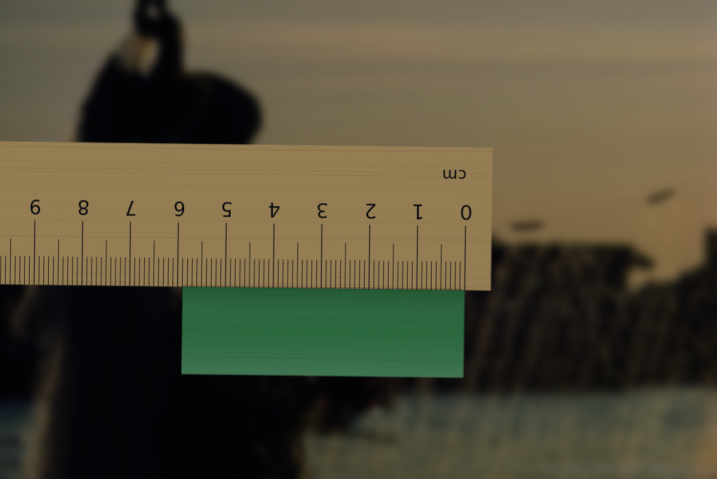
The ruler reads 5.9; cm
